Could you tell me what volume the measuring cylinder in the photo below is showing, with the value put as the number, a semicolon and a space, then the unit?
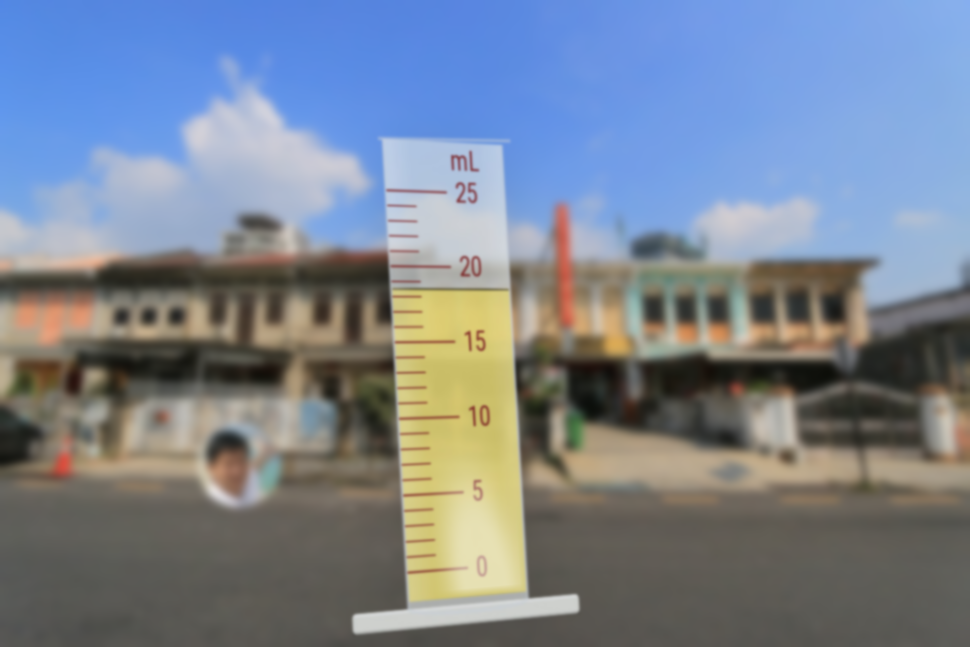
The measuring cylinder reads 18.5; mL
